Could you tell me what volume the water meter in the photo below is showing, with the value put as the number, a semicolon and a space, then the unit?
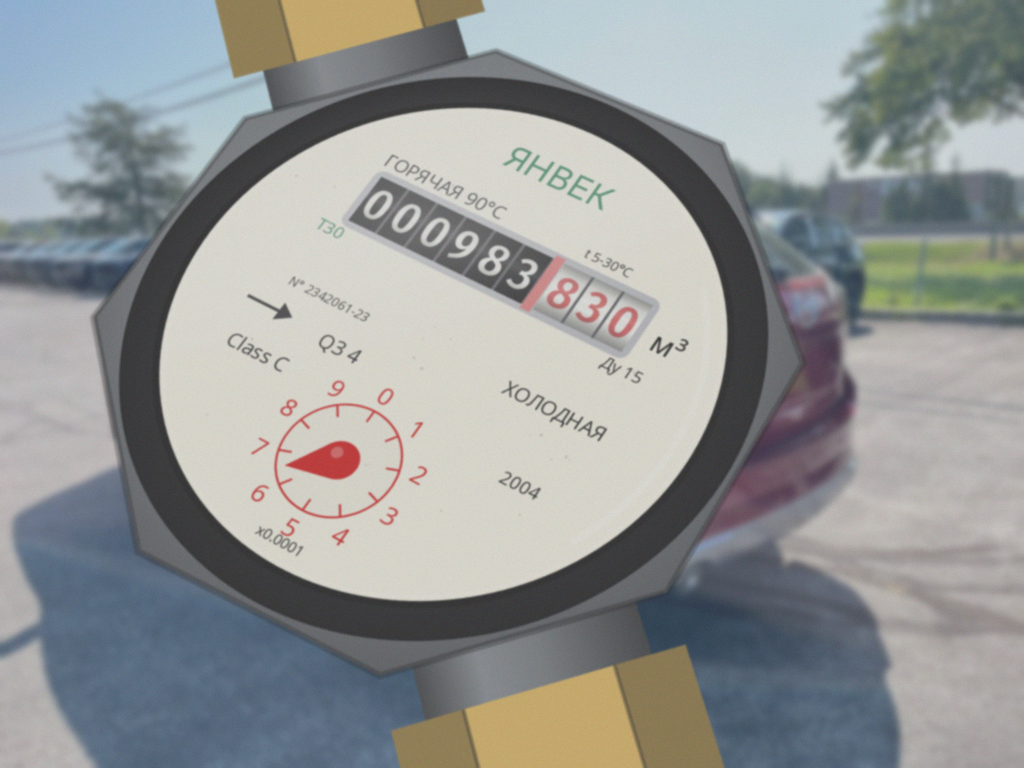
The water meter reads 983.8306; m³
